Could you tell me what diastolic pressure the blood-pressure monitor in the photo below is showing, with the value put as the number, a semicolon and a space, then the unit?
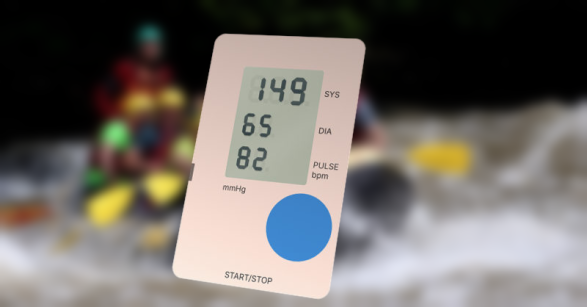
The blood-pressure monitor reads 65; mmHg
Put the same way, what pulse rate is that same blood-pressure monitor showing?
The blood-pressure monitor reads 82; bpm
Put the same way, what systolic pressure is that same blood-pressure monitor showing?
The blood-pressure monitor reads 149; mmHg
